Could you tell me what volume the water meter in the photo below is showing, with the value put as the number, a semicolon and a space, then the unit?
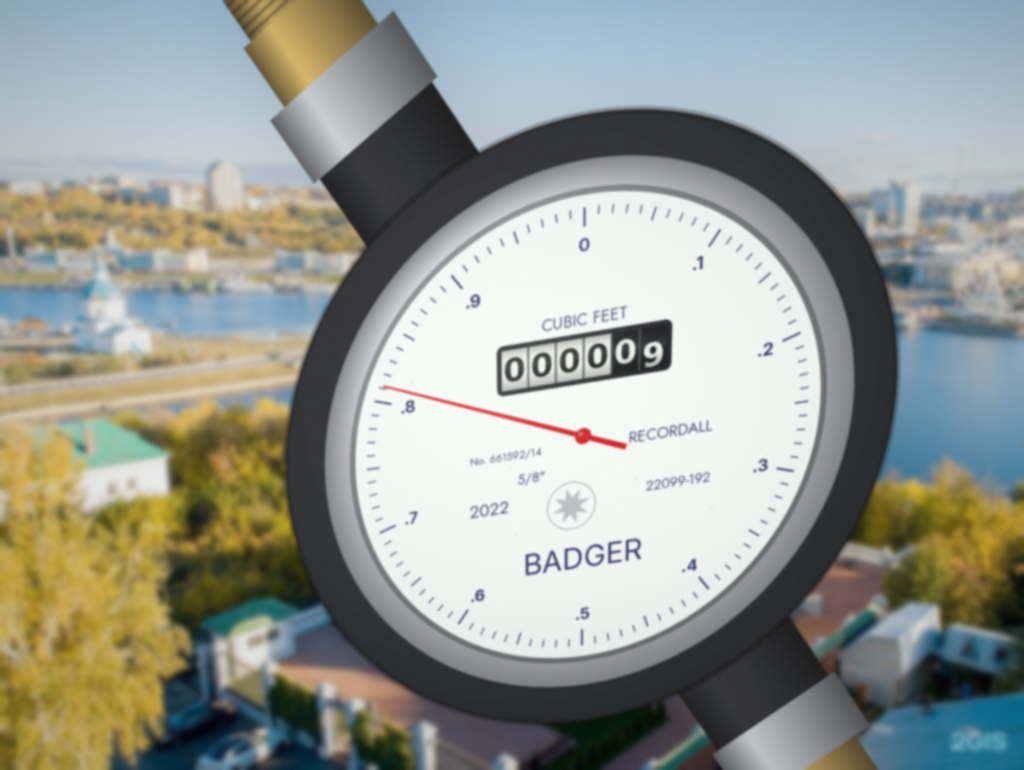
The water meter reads 8.81; ft³
